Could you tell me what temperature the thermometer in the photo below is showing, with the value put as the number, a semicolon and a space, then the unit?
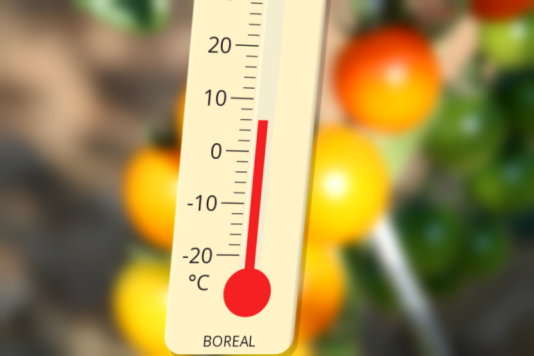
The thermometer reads 6; °C
